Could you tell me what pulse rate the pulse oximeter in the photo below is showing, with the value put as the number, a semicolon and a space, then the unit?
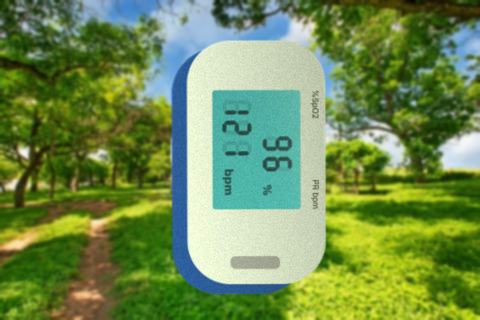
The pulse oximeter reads 121; bpm
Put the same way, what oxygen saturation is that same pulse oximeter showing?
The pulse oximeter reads 96; %
